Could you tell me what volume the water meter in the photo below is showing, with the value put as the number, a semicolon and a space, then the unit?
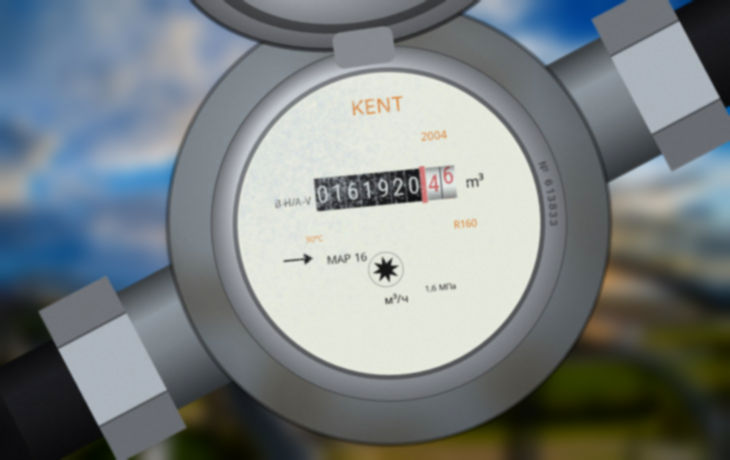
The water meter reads 161920.46; m³
